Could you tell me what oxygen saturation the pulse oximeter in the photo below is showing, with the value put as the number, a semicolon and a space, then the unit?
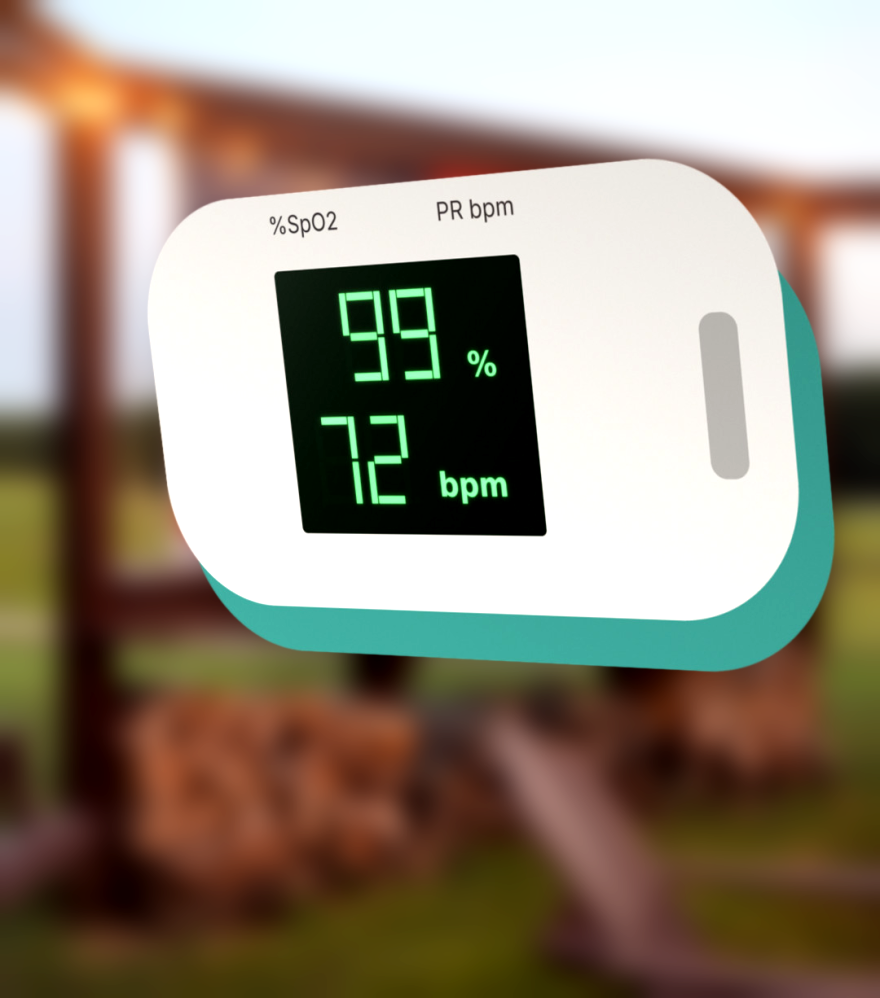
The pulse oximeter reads 99; %
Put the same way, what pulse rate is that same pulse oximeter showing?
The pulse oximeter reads 72; bpm
